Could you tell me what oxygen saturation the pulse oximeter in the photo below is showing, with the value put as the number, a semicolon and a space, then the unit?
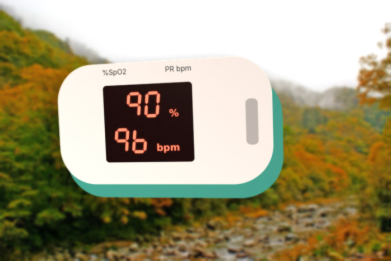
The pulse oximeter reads 90; %
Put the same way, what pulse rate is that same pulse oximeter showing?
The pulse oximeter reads 96; bpm
